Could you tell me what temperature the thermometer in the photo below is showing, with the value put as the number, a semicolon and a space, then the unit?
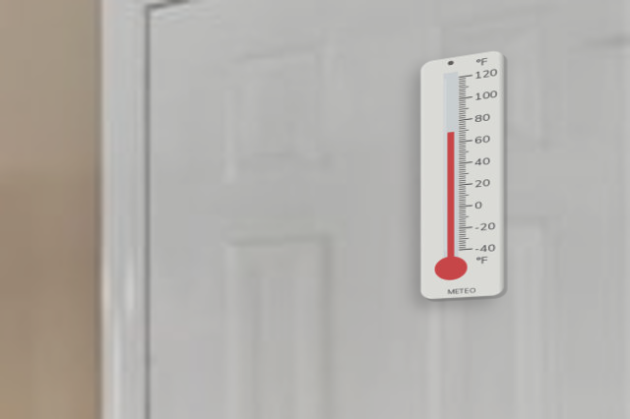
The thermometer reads 70; °F
